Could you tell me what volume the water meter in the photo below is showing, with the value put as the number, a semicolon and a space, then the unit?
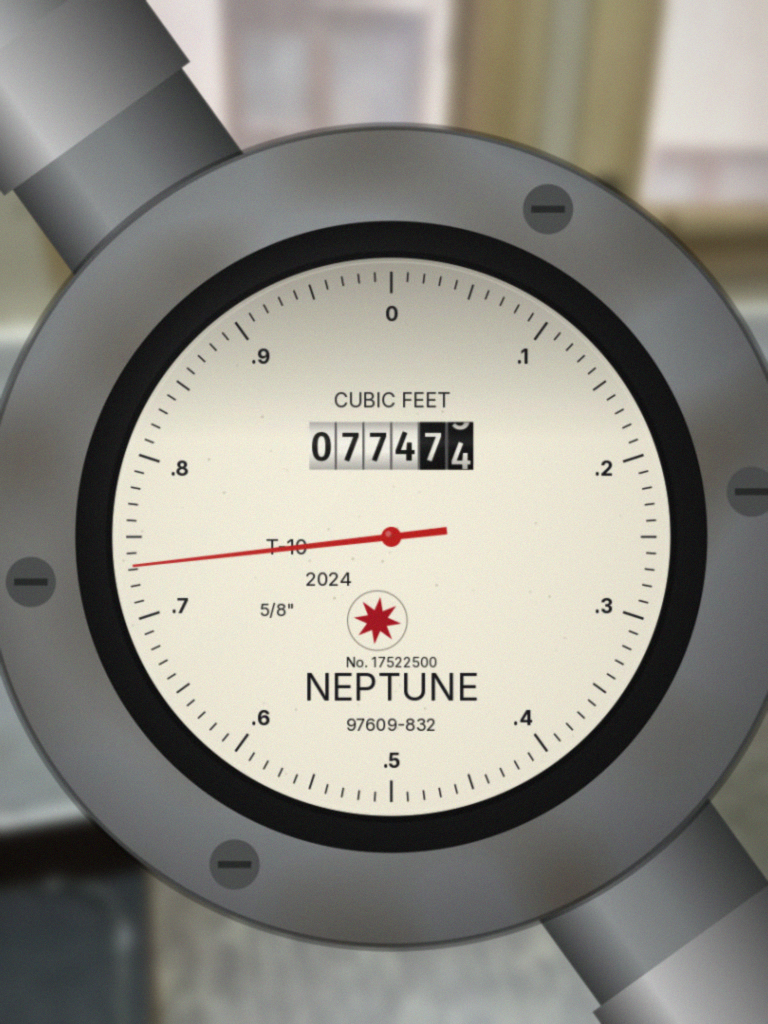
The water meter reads 77473.73; ft³
